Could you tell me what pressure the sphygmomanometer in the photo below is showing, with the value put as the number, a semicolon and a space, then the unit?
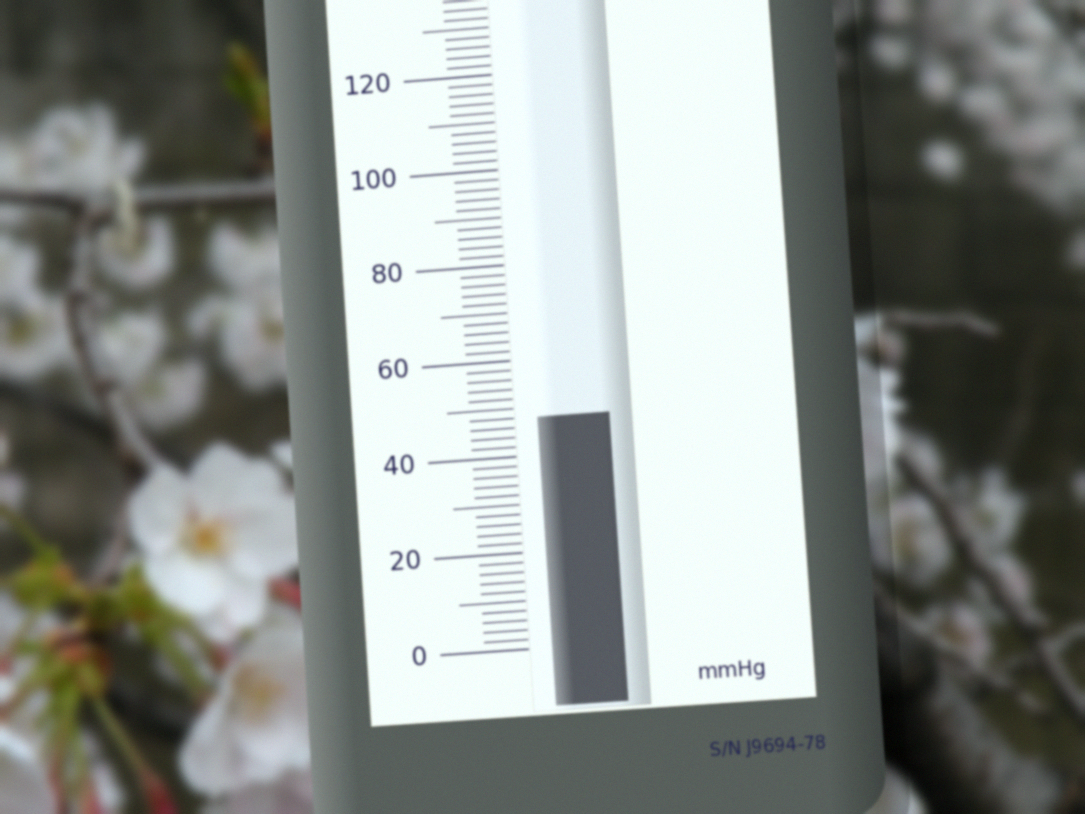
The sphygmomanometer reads 48; mmHg
